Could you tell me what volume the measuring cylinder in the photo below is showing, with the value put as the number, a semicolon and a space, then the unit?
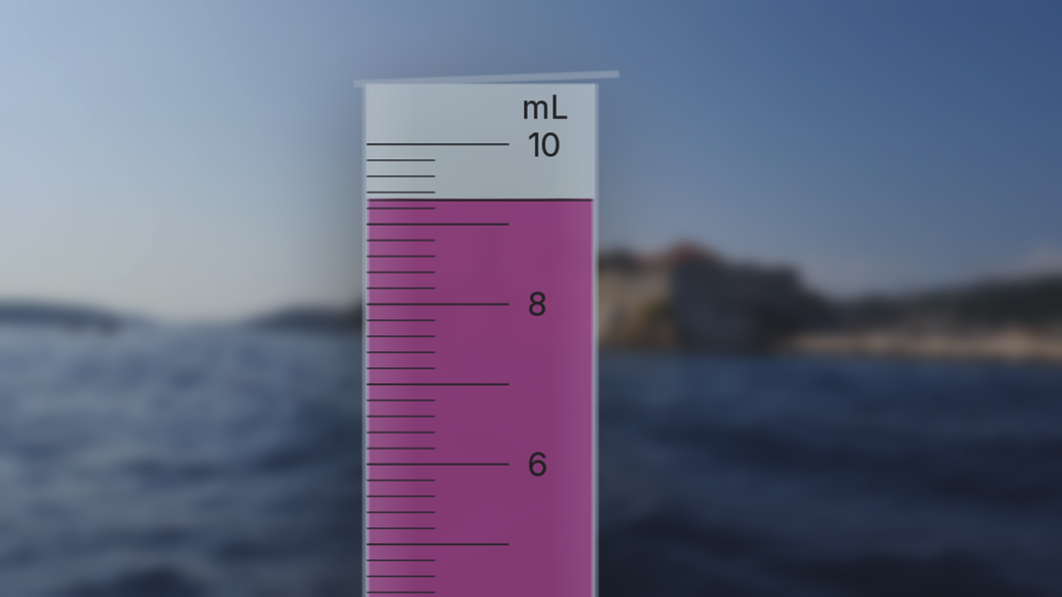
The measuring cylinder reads 9.3; mL
